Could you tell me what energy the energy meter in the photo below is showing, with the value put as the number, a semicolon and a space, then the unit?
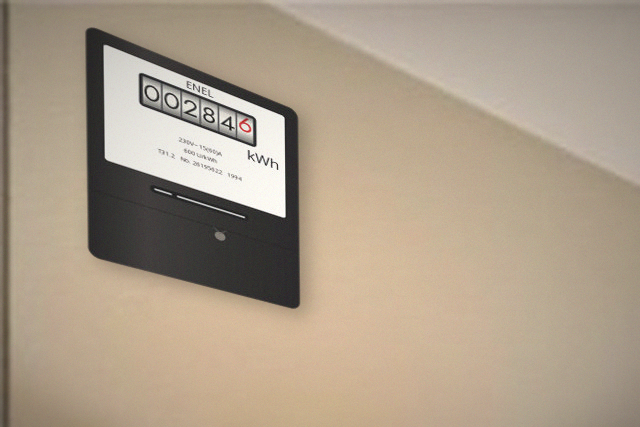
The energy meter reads 284.6; kWh
